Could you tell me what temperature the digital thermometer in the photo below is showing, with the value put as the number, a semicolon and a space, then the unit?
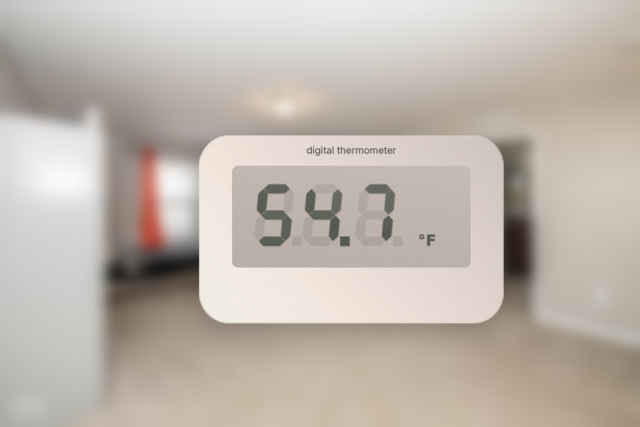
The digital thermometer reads 54.7; °F
